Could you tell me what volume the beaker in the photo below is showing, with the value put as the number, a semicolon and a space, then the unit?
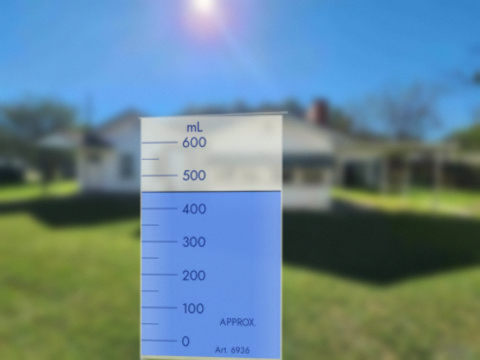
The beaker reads 450; mL
